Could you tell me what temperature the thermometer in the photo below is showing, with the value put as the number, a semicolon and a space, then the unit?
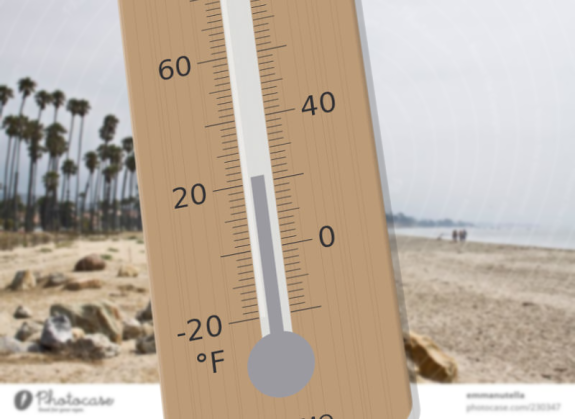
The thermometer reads 22; °F
